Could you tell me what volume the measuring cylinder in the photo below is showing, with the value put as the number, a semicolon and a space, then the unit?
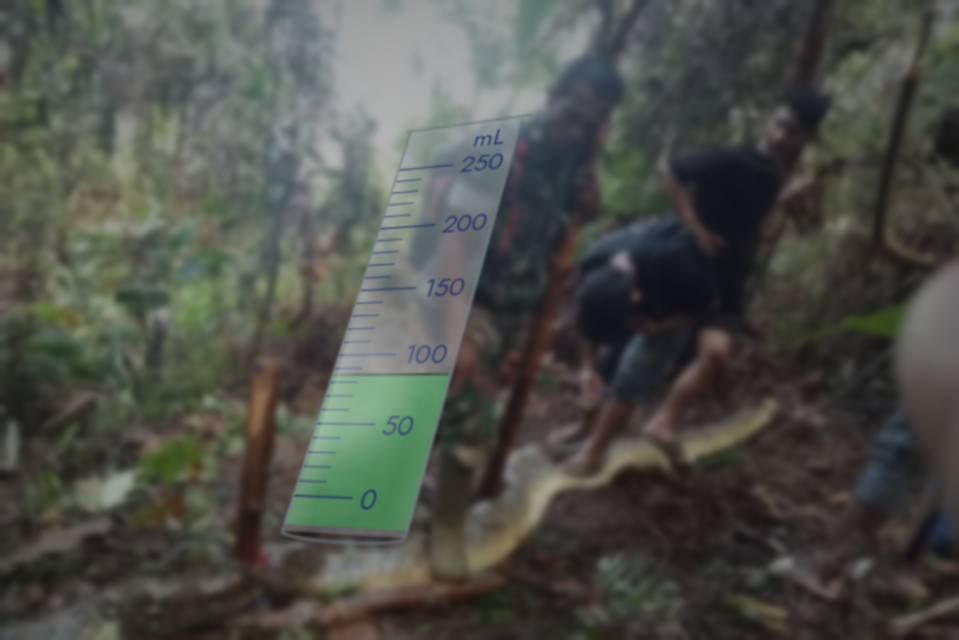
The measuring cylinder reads 85; mL
